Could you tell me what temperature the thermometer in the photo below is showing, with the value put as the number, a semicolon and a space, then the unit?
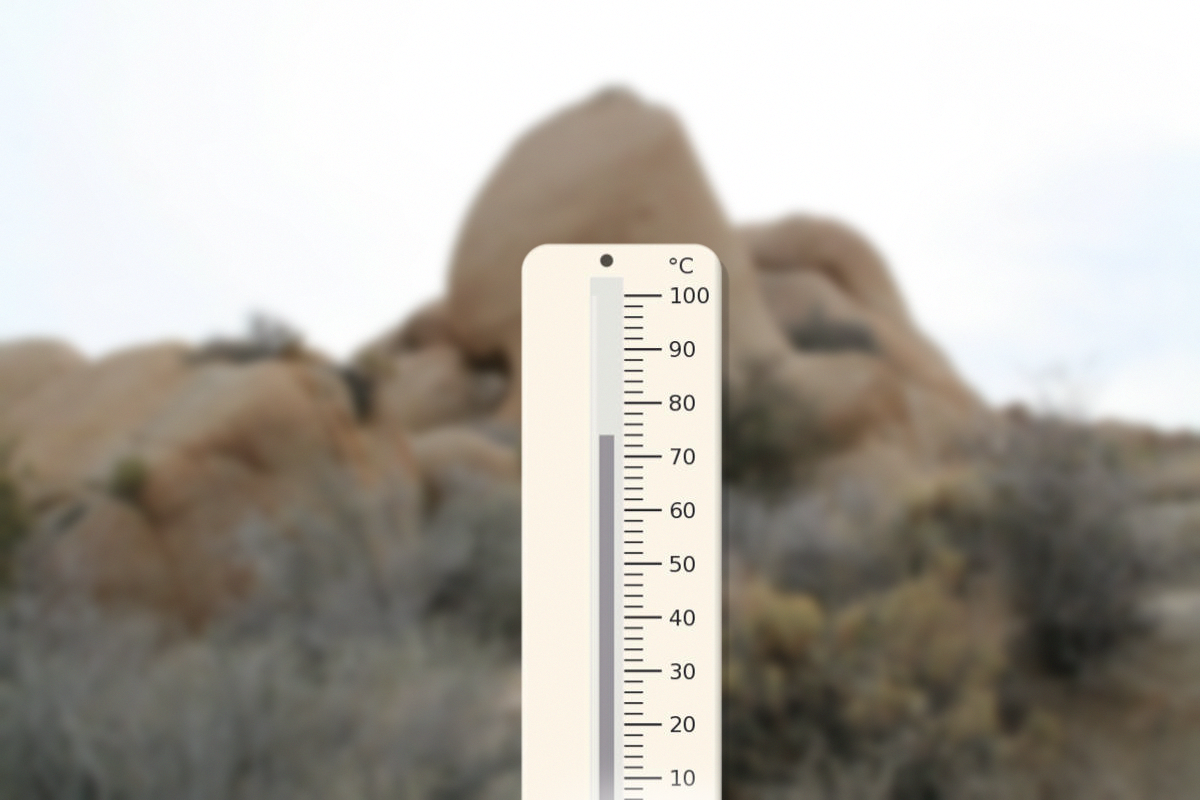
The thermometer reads 74; °C
